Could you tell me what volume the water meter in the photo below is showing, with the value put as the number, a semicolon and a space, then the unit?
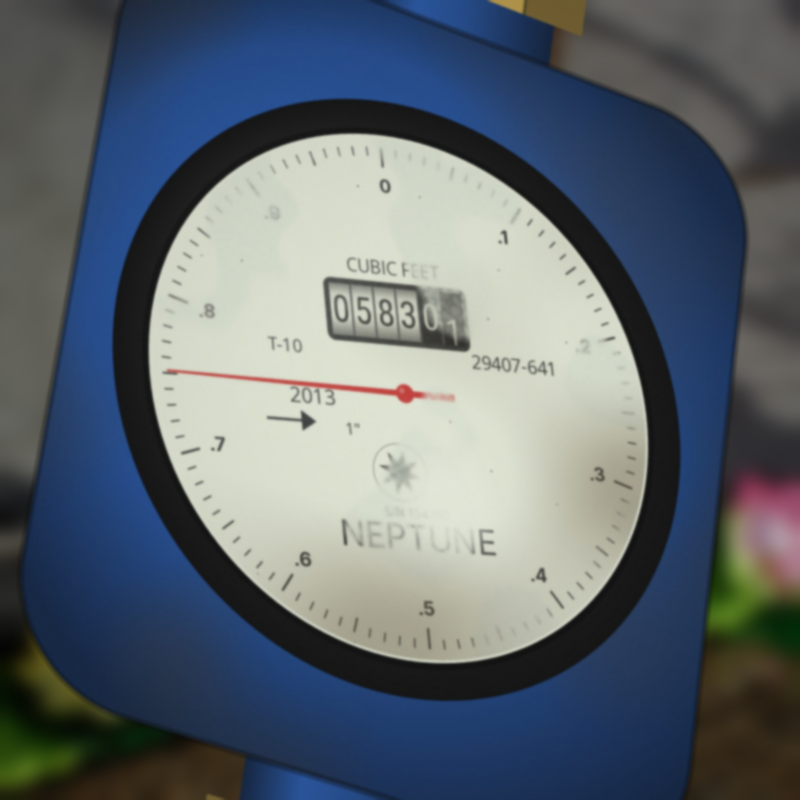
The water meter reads 58300.75; ft³
